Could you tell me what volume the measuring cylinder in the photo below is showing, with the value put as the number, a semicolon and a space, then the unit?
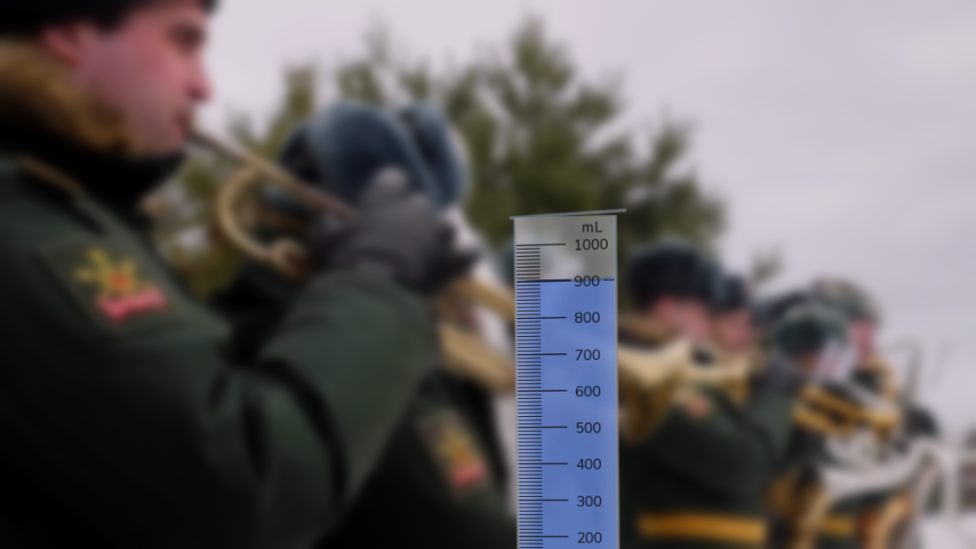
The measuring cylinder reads 900; mL
